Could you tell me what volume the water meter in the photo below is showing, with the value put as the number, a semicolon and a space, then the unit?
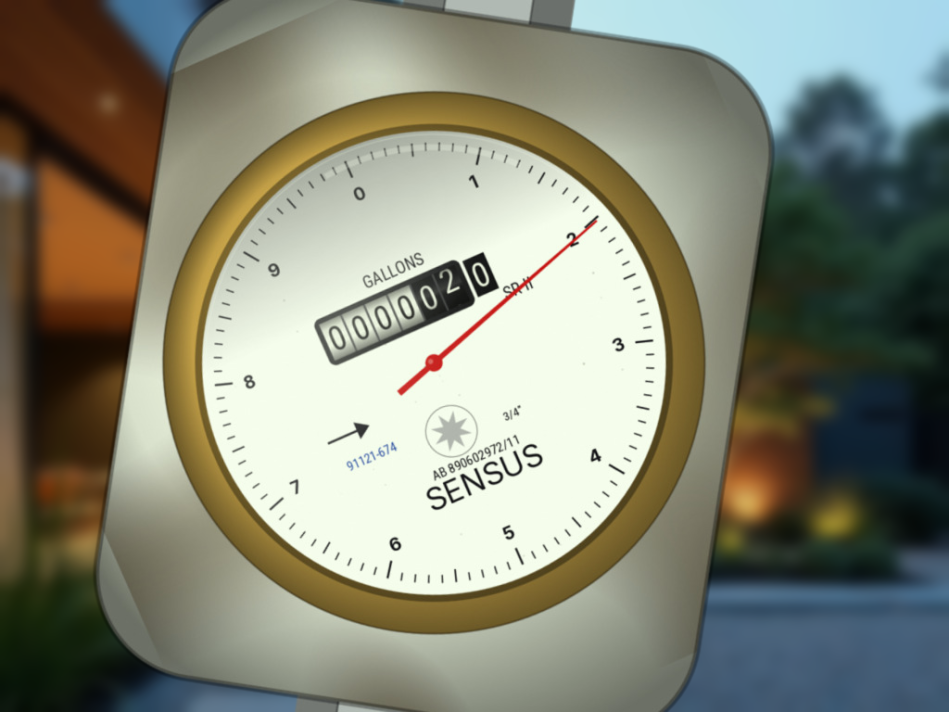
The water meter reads 22.0; gal
